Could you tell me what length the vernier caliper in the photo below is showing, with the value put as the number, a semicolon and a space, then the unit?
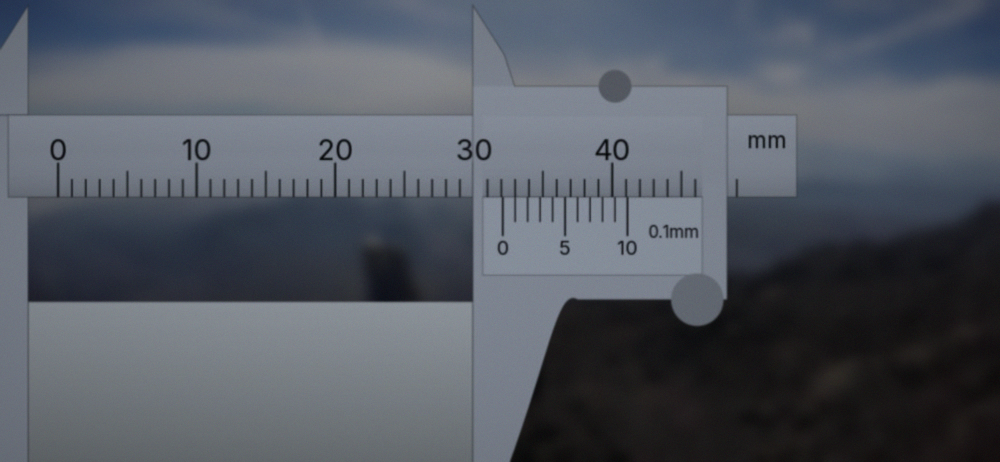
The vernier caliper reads 32.1; mm
